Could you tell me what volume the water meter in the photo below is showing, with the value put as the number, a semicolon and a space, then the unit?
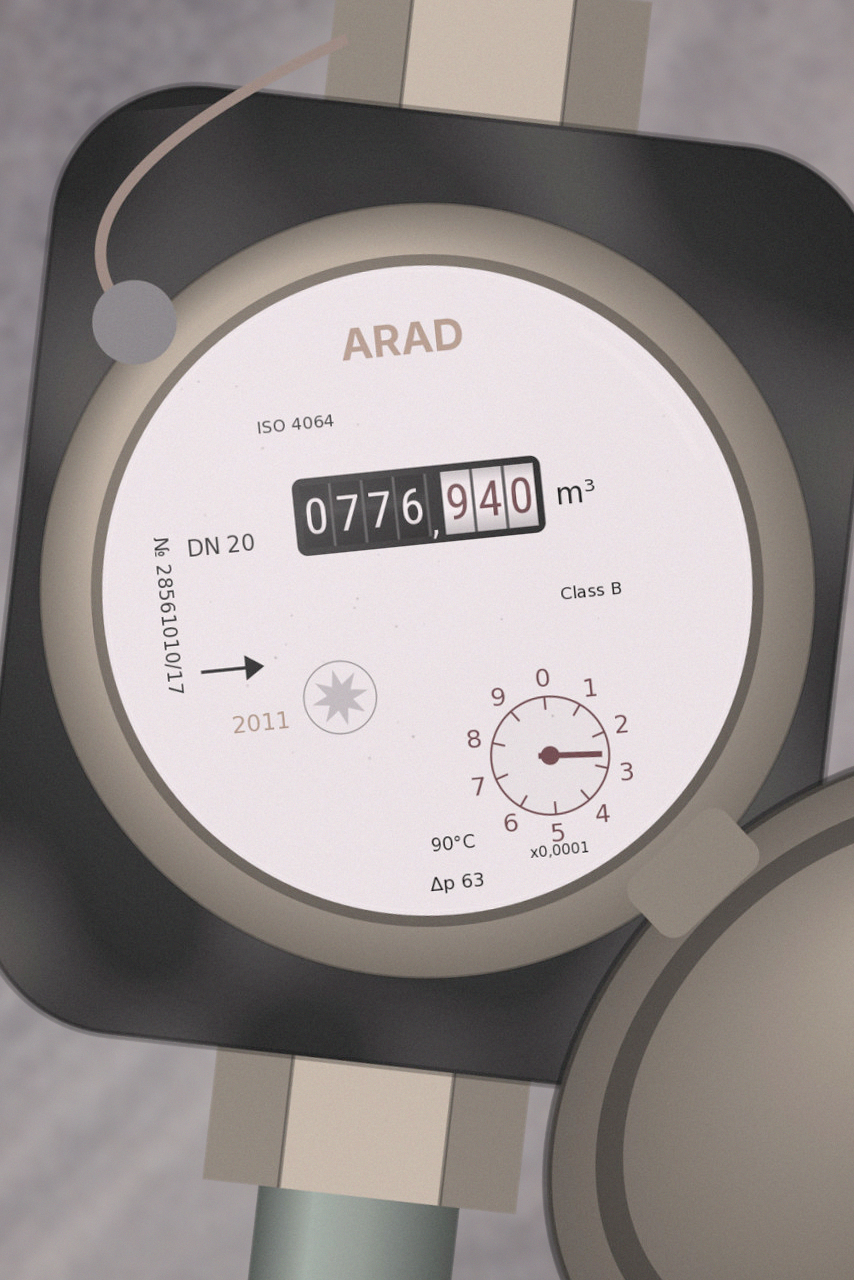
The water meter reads 776.9402; m³
